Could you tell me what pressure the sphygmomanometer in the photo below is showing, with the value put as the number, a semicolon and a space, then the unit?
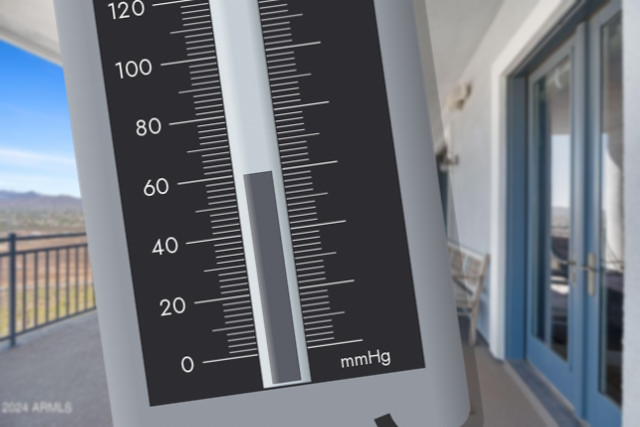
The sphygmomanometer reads 60; mmHg
